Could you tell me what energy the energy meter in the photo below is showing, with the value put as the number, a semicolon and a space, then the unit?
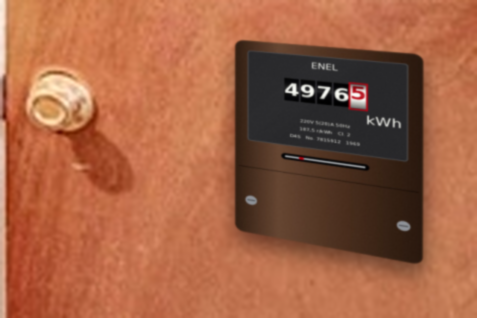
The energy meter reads 4976.5; kWh
